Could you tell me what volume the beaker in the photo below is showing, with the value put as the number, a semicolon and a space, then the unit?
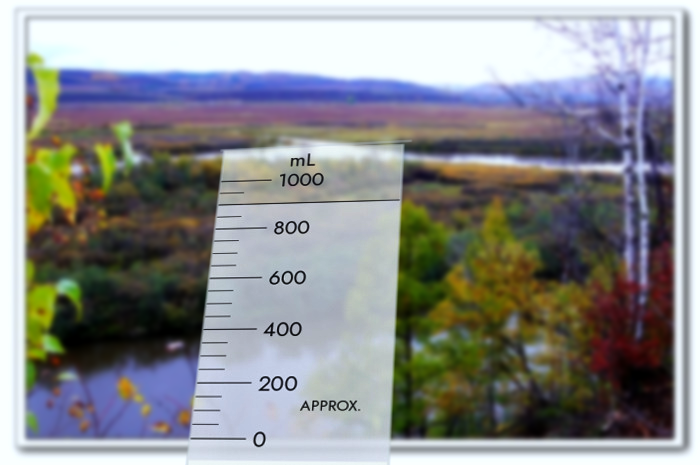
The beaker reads 900; mL
